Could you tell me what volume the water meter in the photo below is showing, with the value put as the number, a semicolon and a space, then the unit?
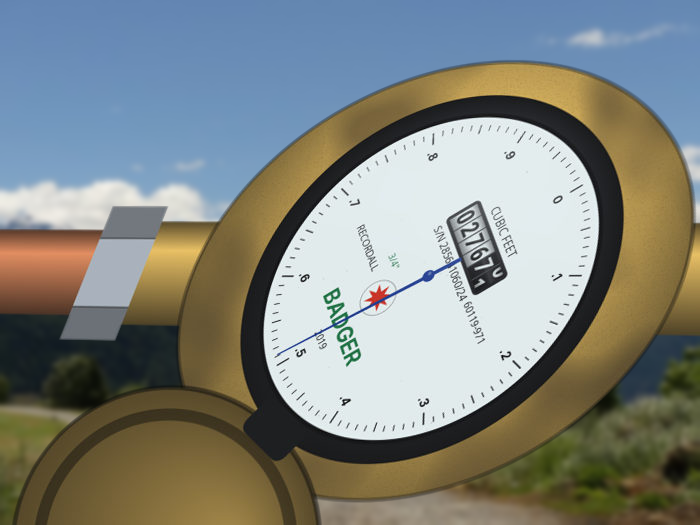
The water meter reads 27670.51; ft³
